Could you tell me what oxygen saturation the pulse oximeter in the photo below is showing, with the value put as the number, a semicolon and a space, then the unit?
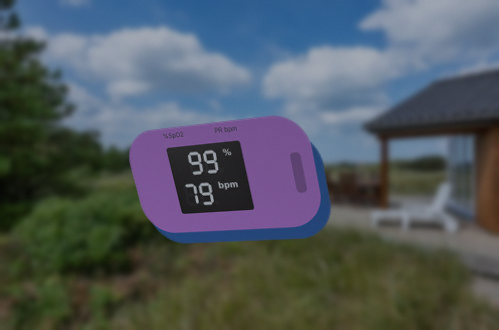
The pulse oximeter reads 99; %
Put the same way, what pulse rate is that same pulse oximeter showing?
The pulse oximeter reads 79; bpm
